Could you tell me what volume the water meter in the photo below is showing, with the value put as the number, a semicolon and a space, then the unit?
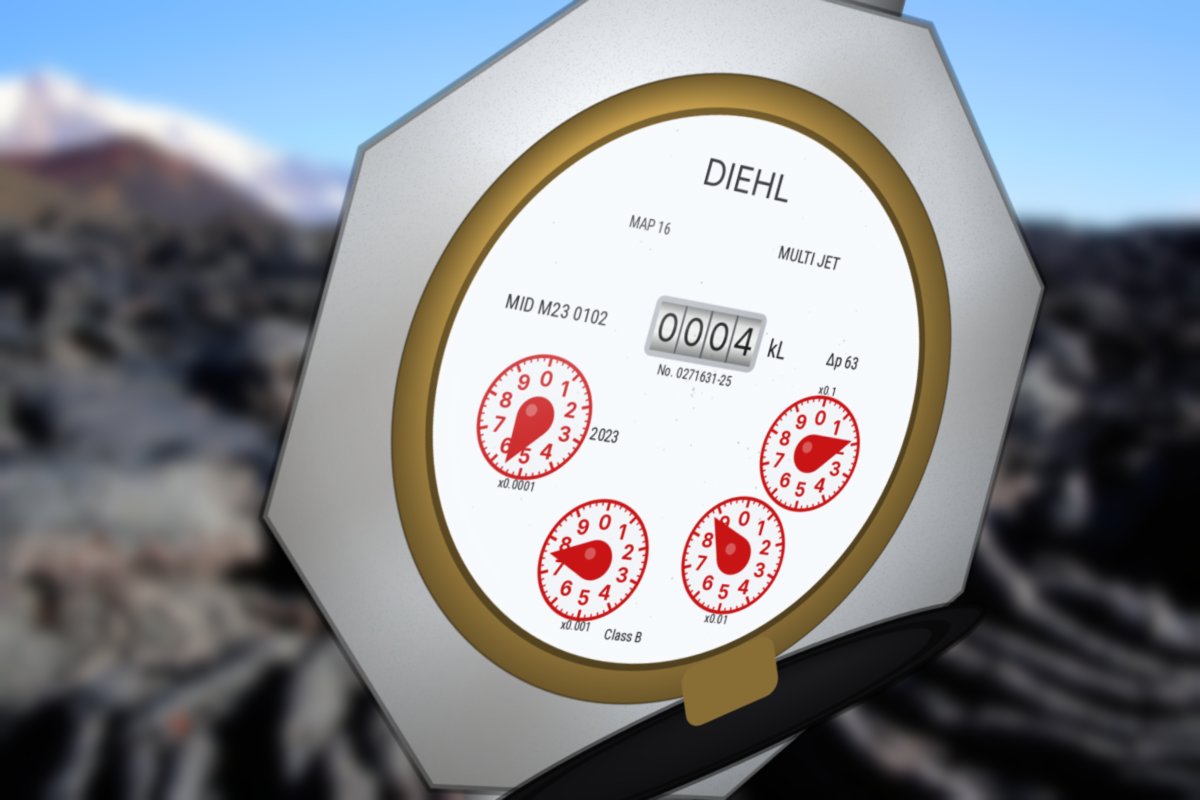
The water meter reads 4.1875; kL
